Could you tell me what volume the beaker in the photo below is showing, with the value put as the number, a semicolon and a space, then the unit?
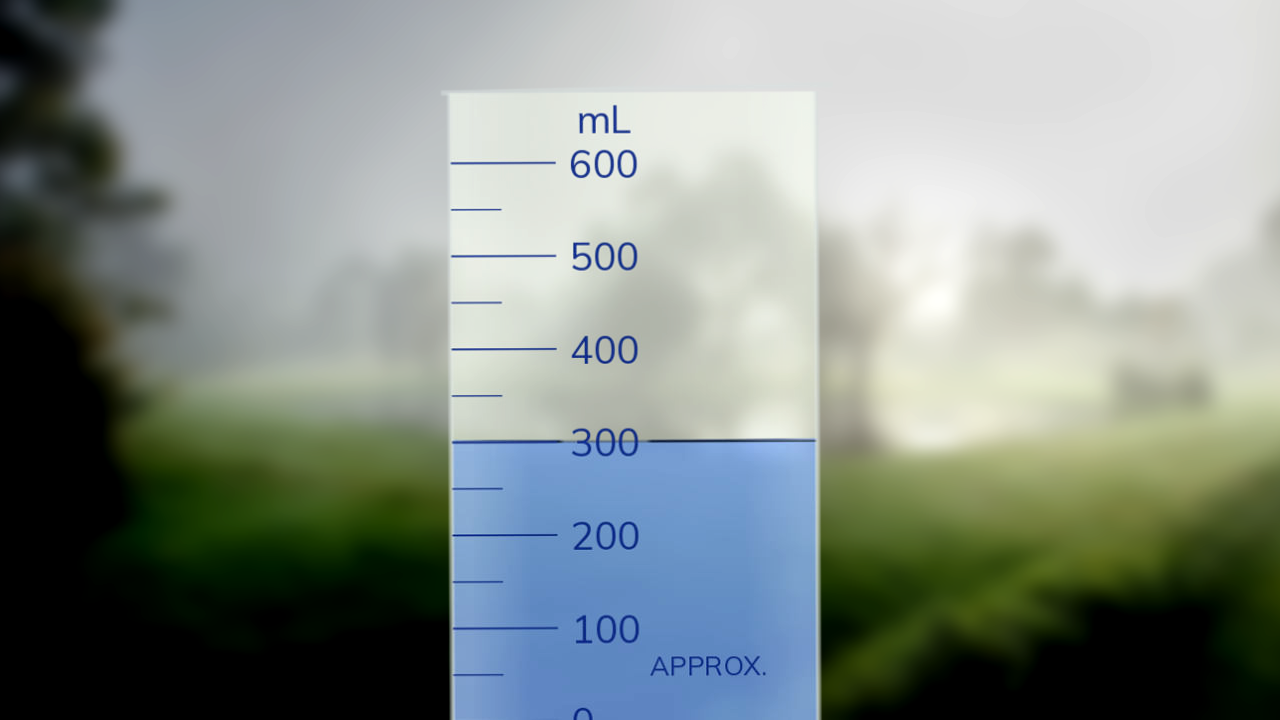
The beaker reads 300; mL
